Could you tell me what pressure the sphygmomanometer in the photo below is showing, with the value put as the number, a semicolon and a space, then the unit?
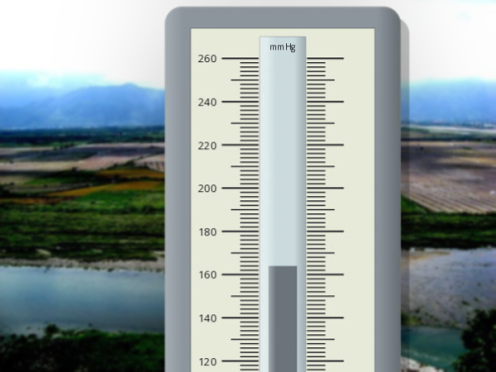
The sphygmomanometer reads 164; mmHg
